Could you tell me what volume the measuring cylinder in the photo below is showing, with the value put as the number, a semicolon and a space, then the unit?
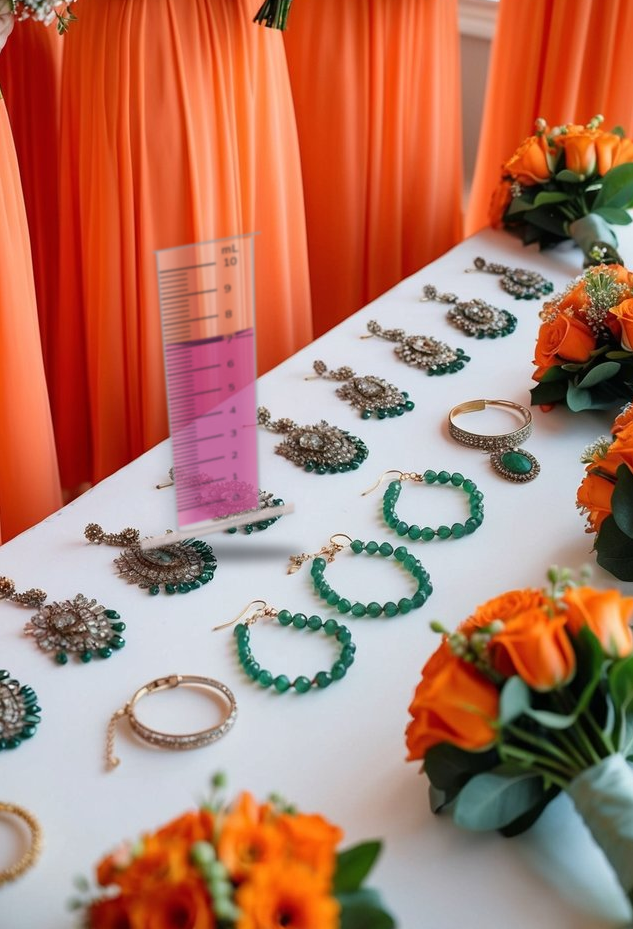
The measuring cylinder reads 7; mL
